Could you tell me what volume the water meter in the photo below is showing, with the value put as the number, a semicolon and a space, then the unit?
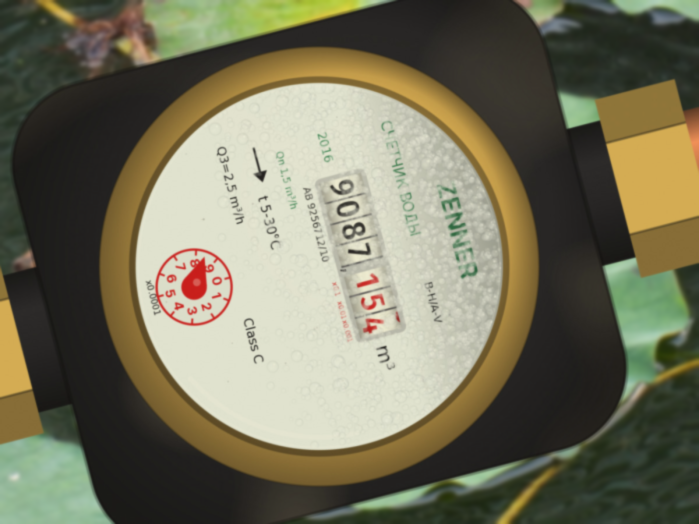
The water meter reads 9087.1538; m³
